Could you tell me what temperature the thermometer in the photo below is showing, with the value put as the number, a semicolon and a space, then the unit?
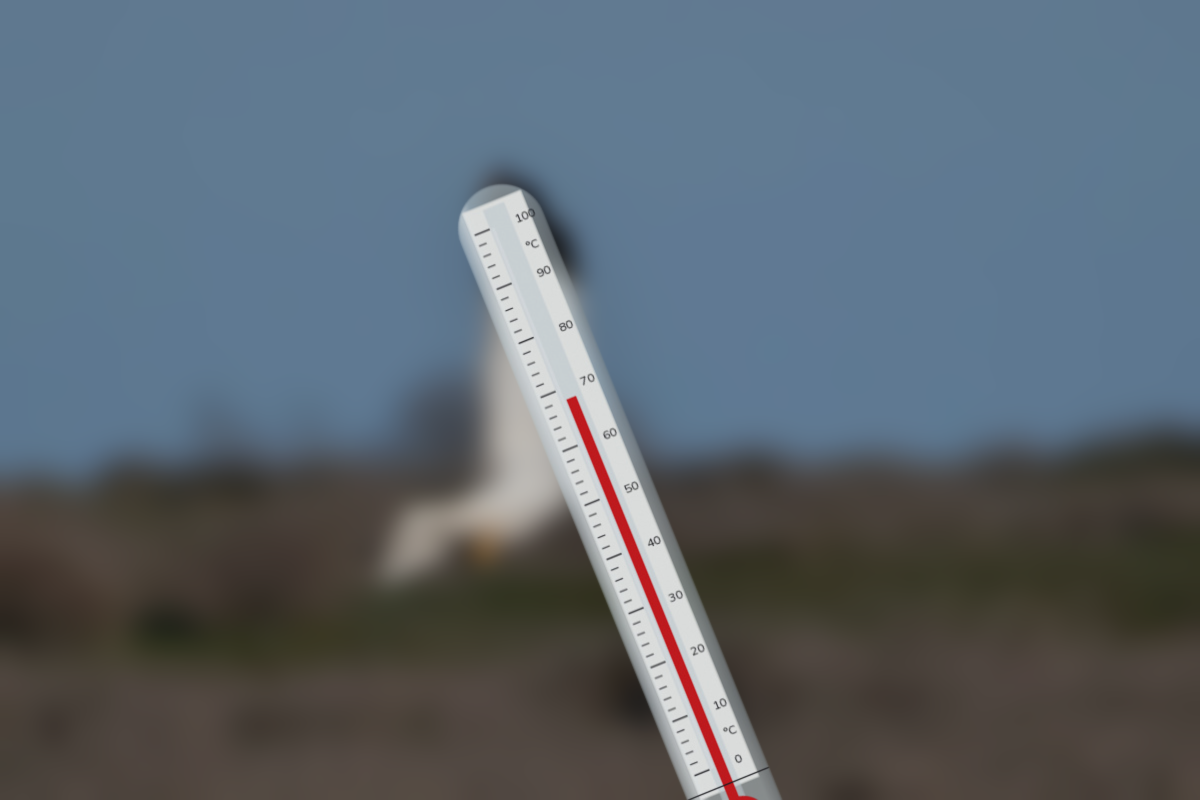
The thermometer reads 68; °C
